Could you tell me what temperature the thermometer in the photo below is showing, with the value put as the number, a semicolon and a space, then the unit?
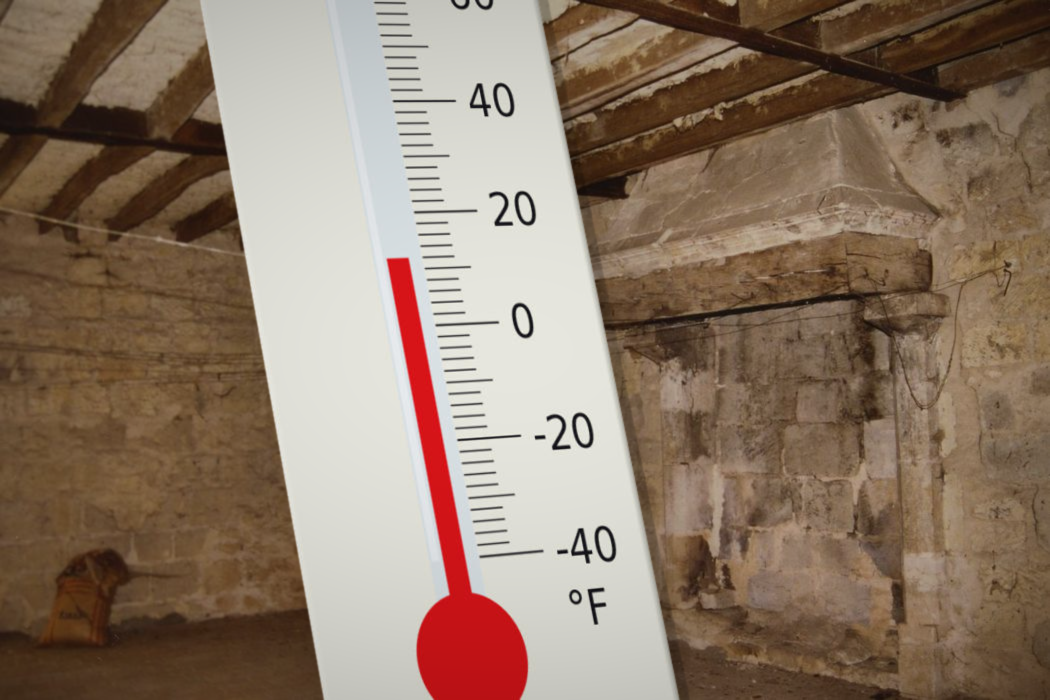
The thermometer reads 12; °F
